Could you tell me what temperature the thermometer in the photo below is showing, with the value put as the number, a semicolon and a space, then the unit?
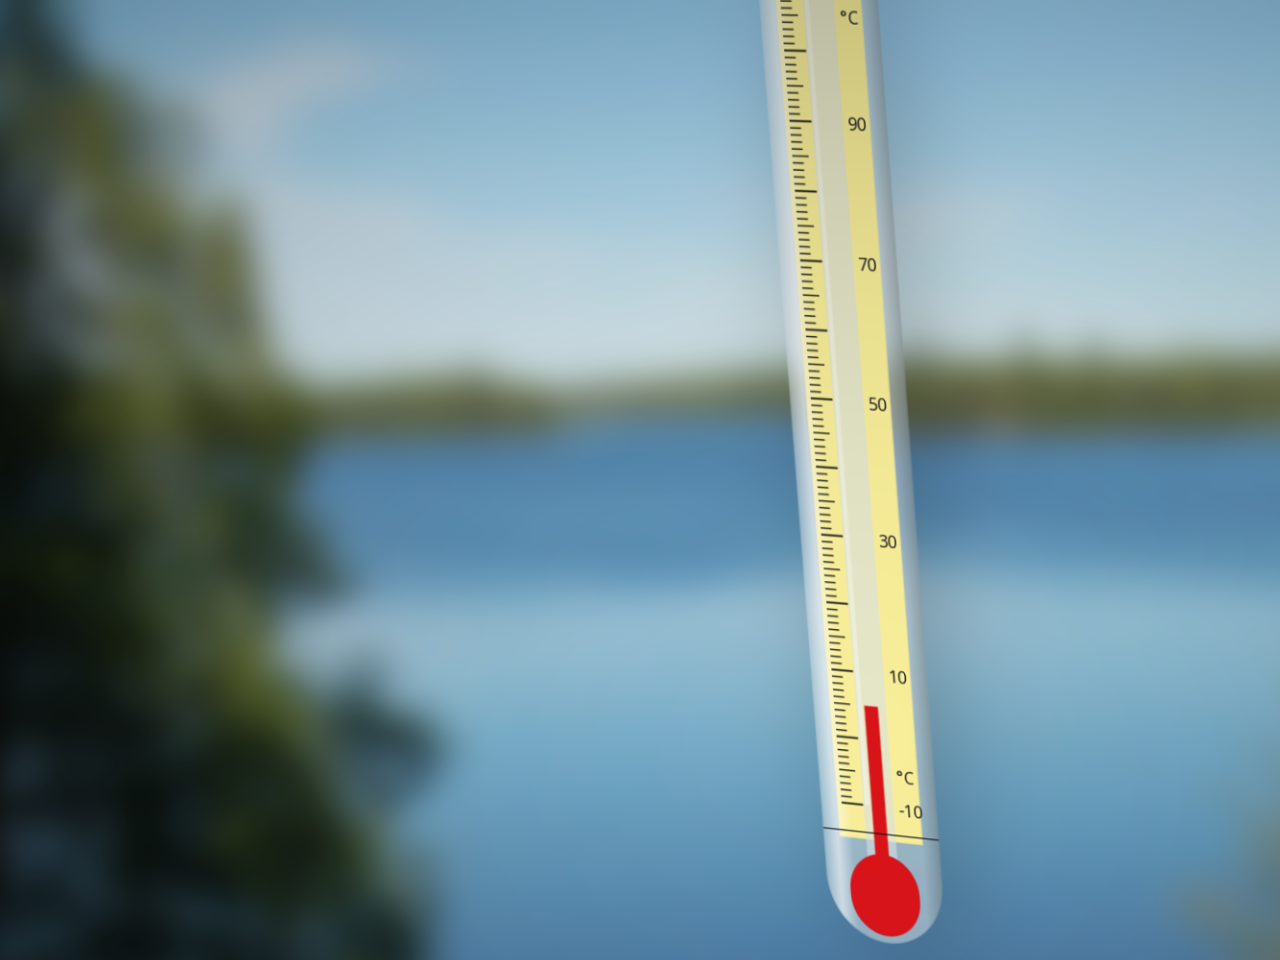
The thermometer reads 5; °C
